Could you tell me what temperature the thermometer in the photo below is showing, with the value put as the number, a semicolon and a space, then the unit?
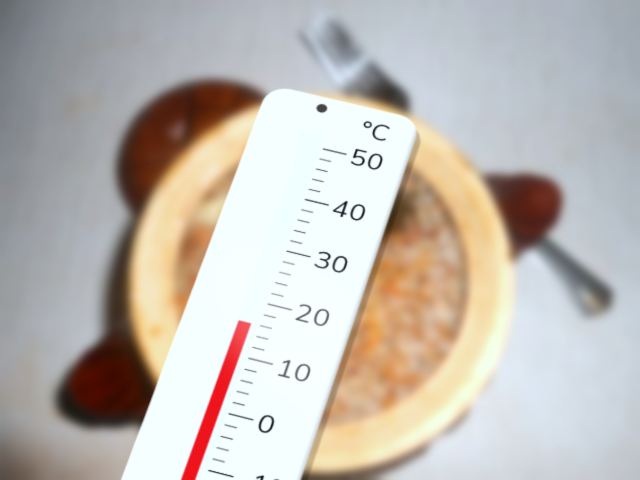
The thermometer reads 16; °C
